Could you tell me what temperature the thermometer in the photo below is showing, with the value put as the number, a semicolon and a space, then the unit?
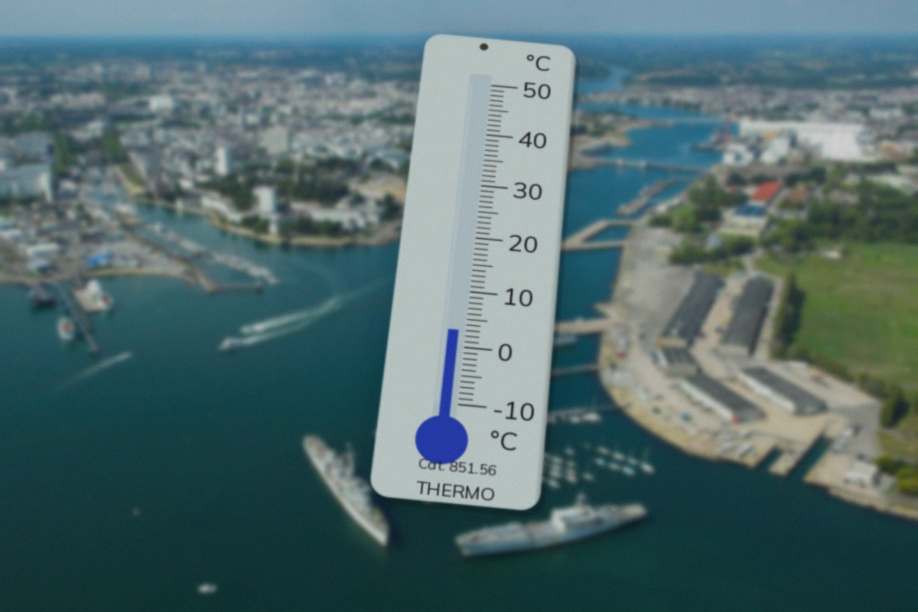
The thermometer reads 3; °C
